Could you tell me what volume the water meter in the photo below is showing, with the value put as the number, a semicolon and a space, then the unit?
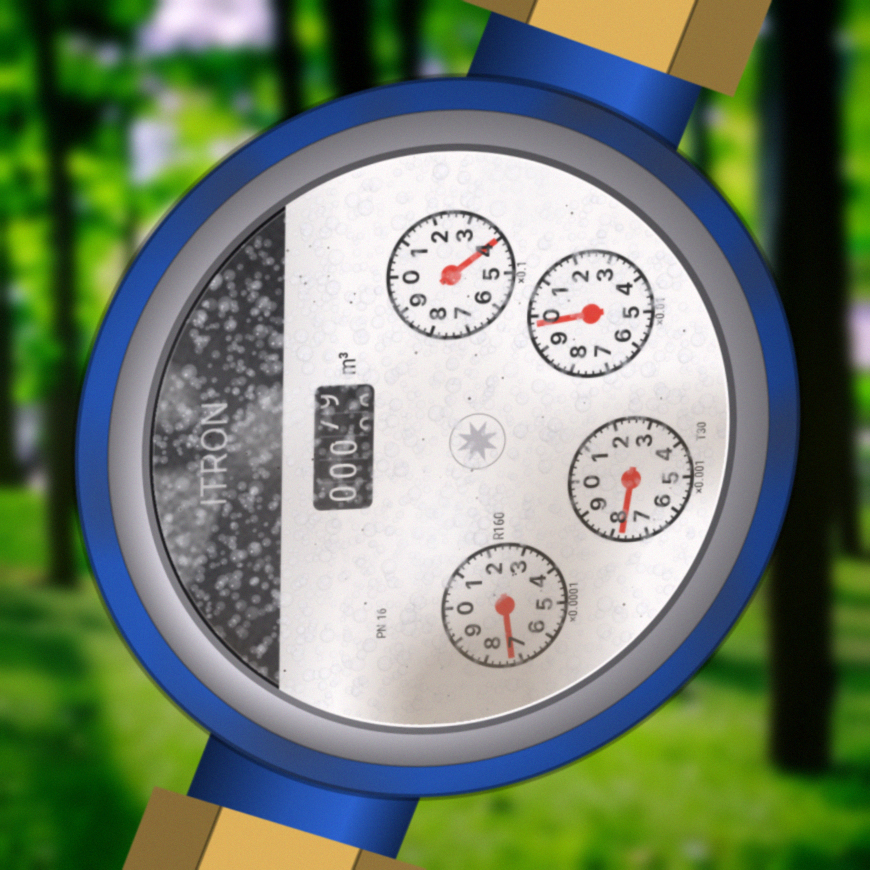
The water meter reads 79.3977; m³
